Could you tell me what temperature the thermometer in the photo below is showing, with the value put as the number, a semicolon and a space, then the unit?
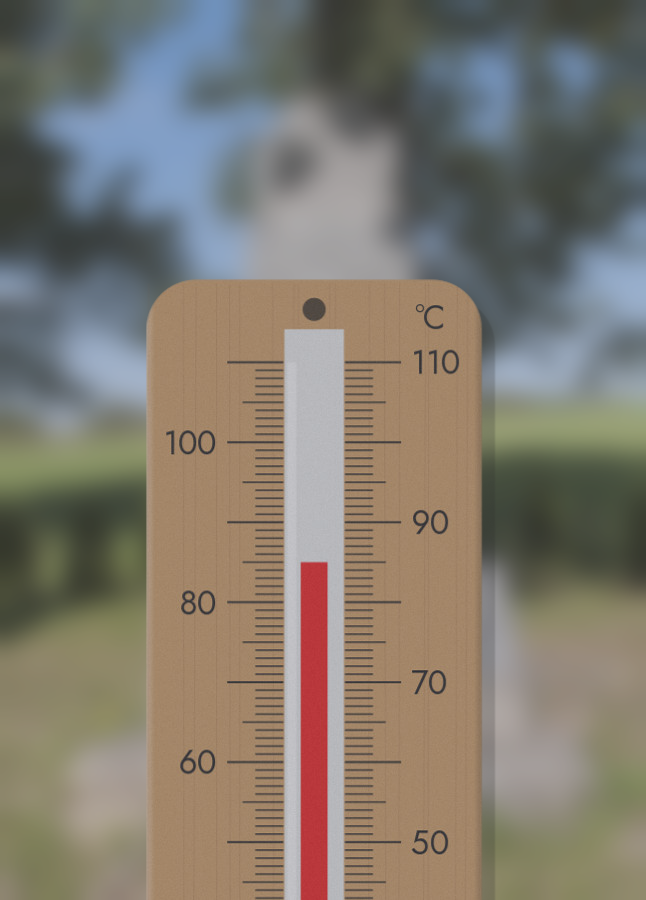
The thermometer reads 85; °C
